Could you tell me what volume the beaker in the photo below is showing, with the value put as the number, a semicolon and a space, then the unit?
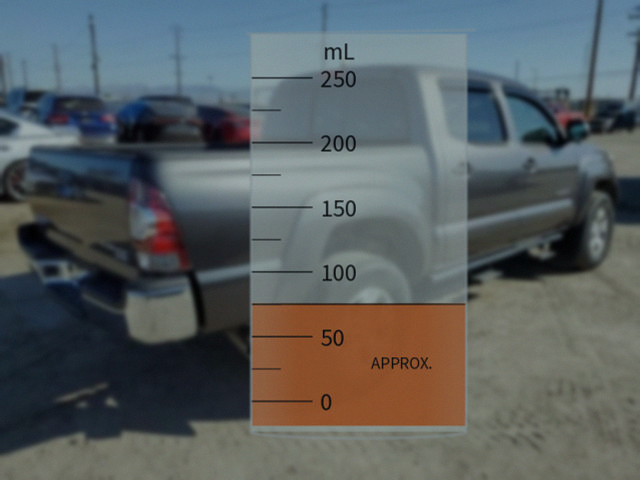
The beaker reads 75; mL
